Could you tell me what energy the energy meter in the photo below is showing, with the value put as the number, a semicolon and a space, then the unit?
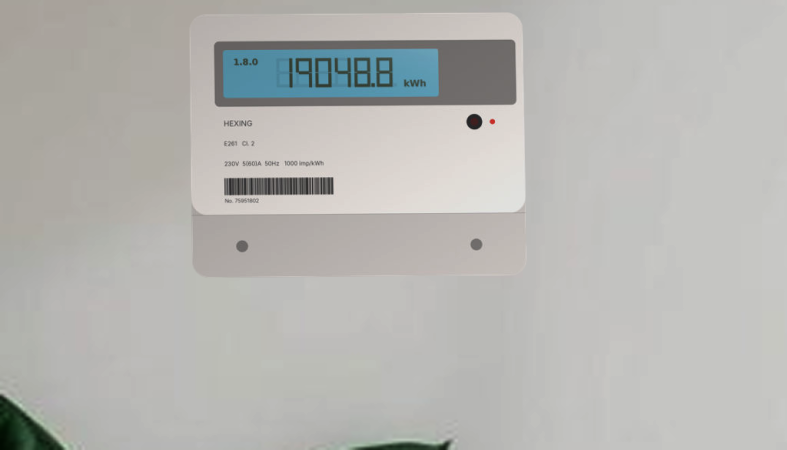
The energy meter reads 19048.8; kWh
